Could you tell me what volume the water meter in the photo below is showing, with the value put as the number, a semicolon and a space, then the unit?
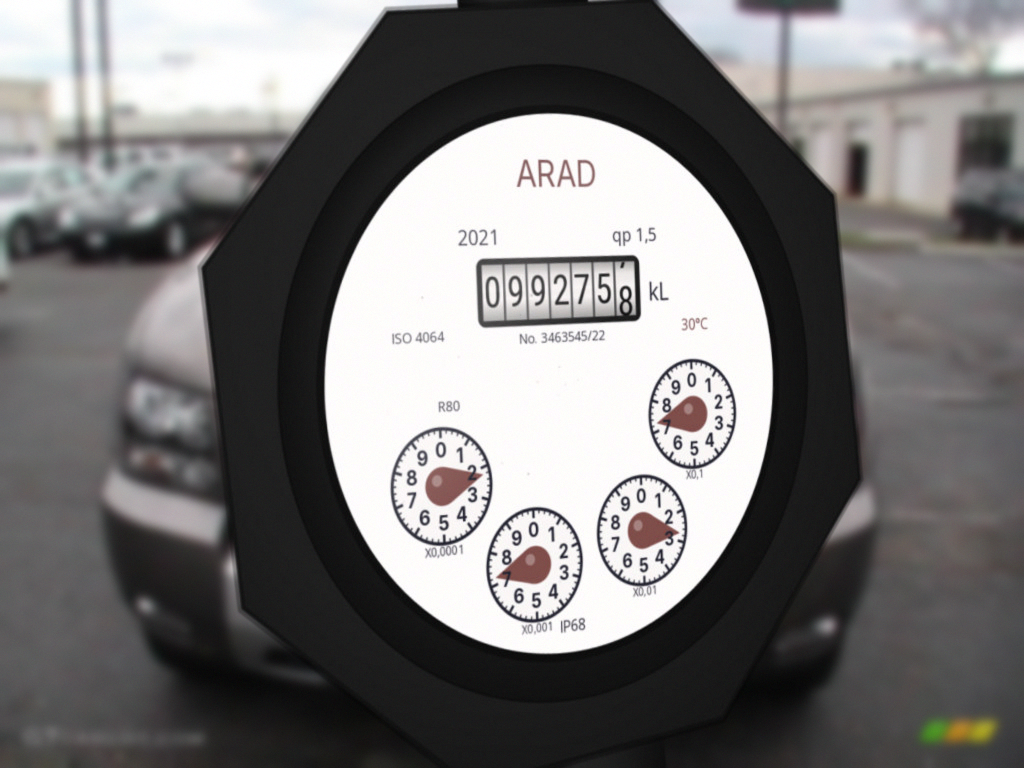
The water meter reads 992757.7272; kL
